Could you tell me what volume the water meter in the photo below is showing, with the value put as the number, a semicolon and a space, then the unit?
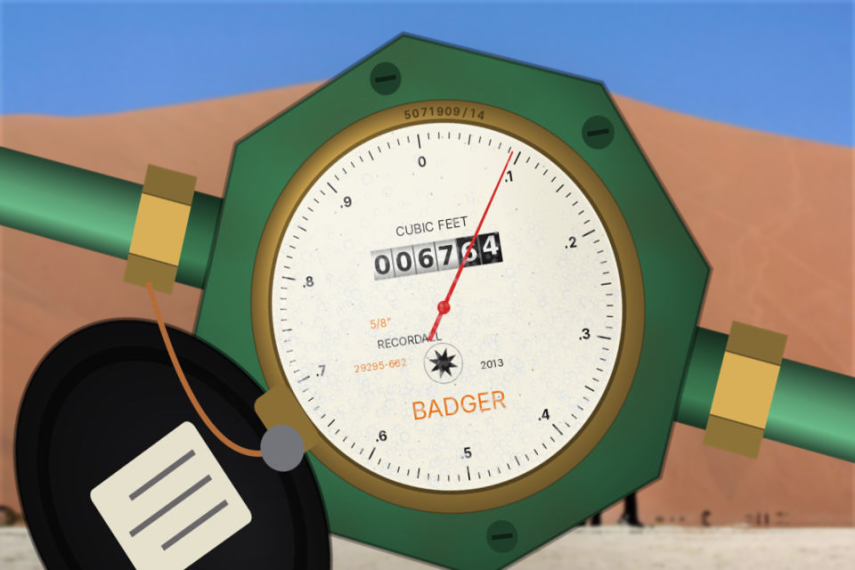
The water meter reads 6764.09; ft³
